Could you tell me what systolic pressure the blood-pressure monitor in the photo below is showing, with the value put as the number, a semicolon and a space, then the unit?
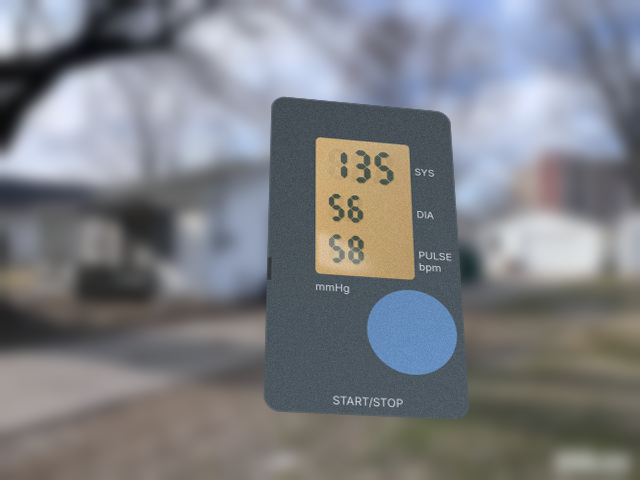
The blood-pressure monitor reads 135; mmHg
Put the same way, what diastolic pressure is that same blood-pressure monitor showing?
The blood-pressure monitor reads 56; mmHg
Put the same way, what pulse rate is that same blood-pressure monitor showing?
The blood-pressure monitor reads 58; bpm
